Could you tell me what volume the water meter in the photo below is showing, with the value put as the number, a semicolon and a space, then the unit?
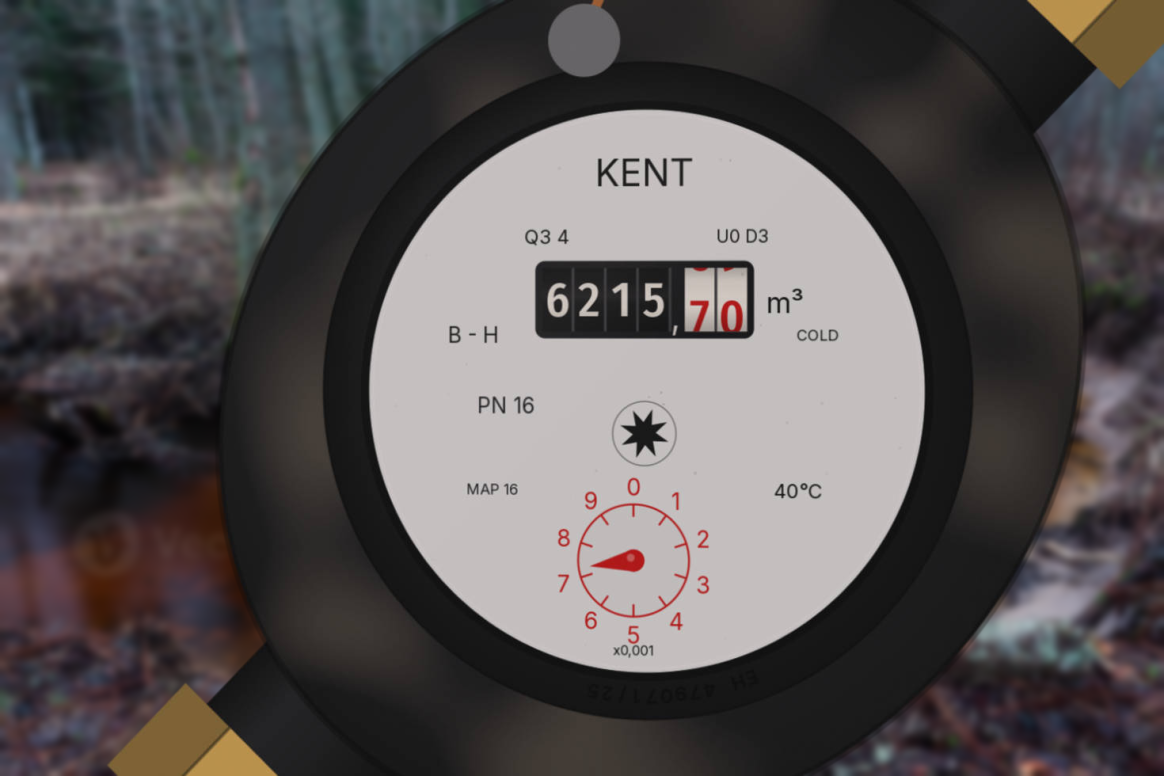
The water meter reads 6215.697; m³
